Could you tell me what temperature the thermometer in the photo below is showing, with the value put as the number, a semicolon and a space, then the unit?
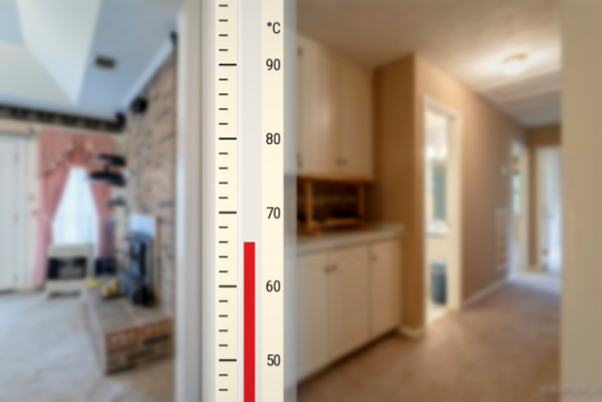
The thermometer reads 66; °C
